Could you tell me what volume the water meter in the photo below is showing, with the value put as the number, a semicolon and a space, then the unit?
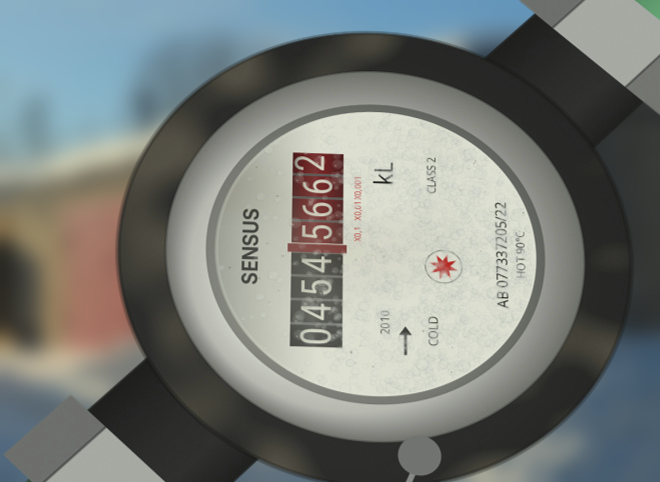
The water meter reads 454.5662; kL
